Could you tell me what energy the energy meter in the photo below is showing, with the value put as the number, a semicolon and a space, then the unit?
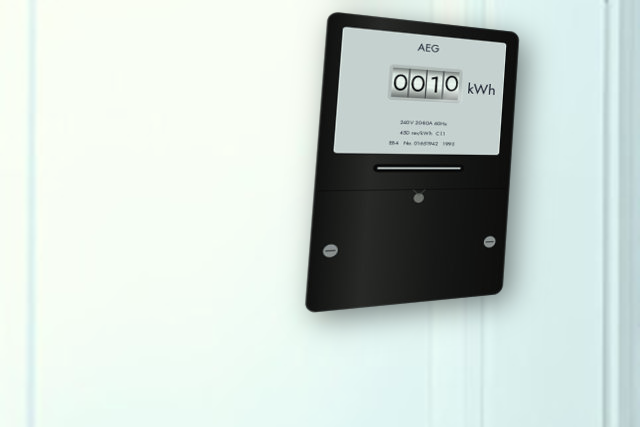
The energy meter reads 10; kWh
